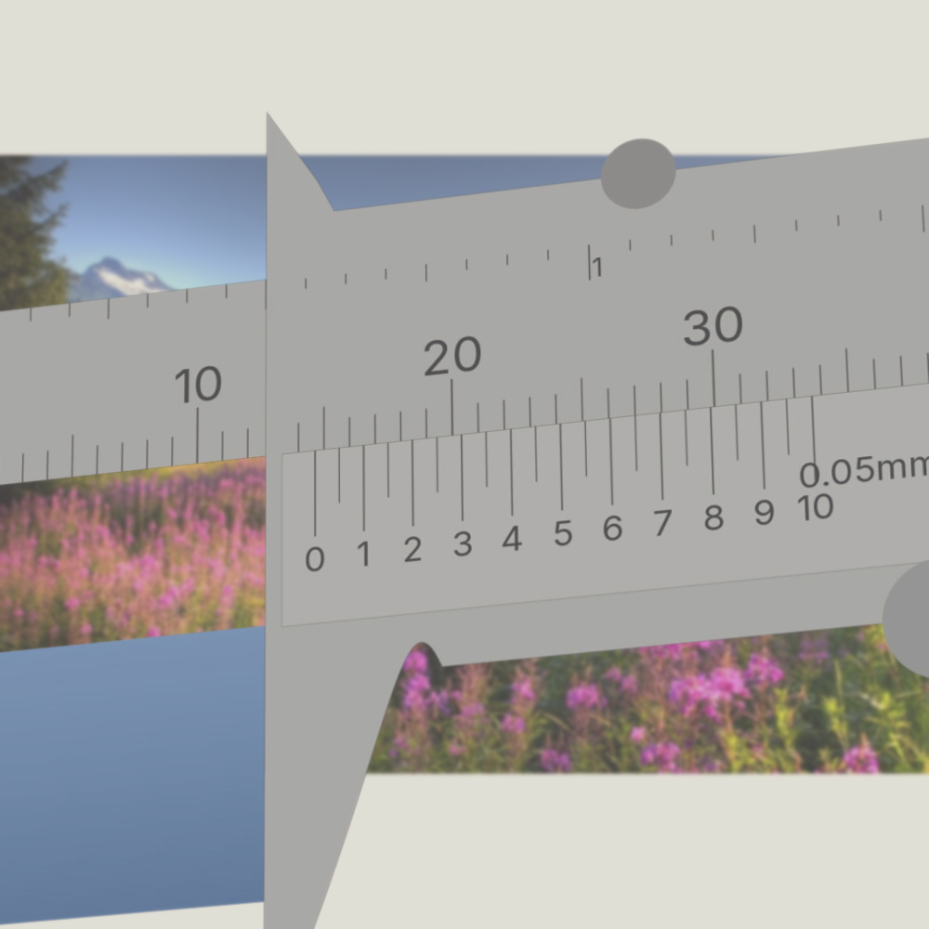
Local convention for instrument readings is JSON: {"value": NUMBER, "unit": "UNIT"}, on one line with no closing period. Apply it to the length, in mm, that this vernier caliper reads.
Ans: {"value": 14.65, "unit": "mm"}
